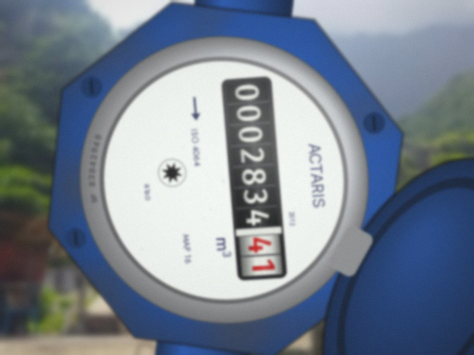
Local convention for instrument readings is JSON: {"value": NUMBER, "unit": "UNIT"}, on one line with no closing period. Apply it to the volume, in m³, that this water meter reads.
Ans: {"value": 2834.41, "unit": "m³"}
